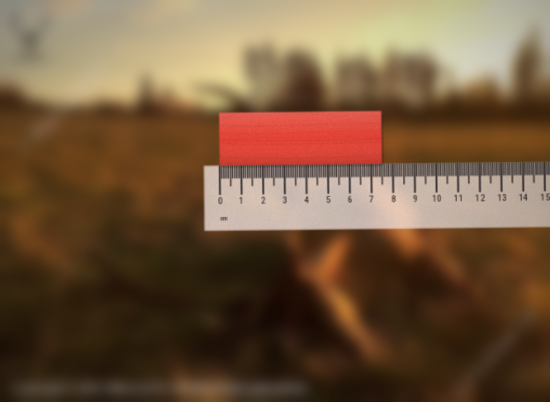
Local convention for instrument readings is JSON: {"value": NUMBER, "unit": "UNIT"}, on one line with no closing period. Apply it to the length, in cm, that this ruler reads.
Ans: {"value": 7.5, "unit": "cm"}
